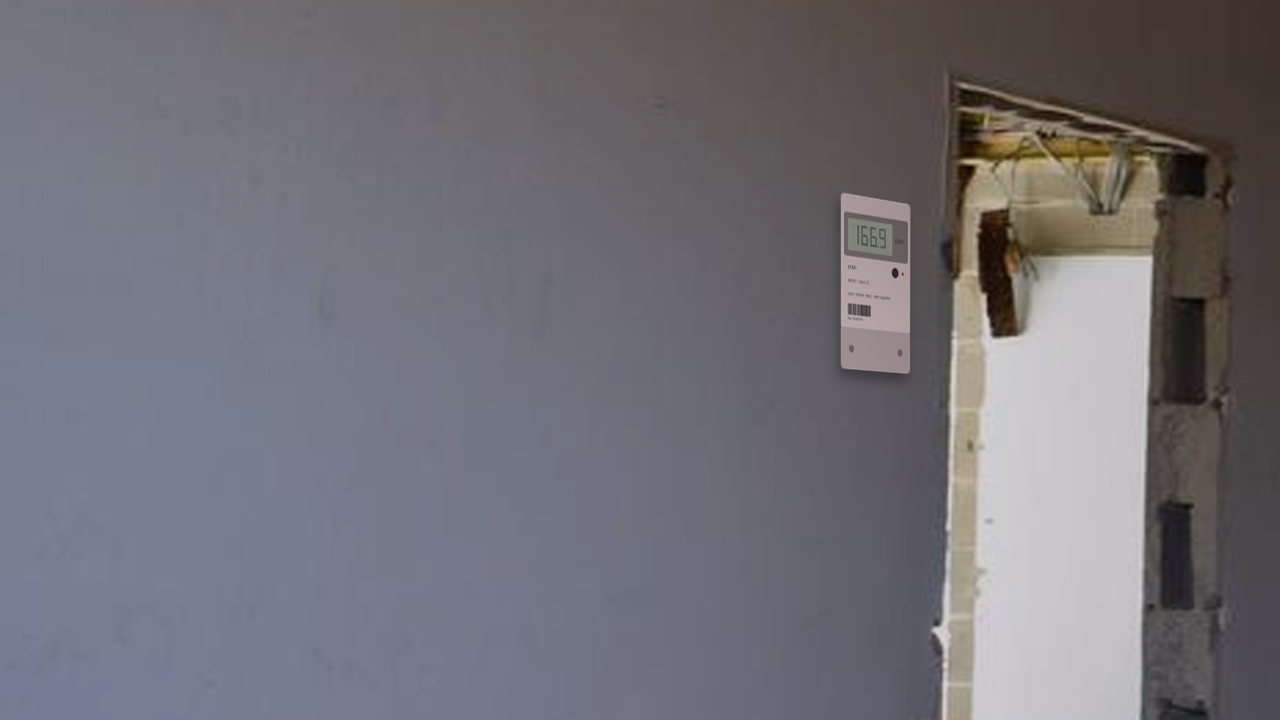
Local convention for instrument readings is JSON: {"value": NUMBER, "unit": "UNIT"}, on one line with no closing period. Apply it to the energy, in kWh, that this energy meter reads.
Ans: {"value": 166.9, "unit": "kWh"}
